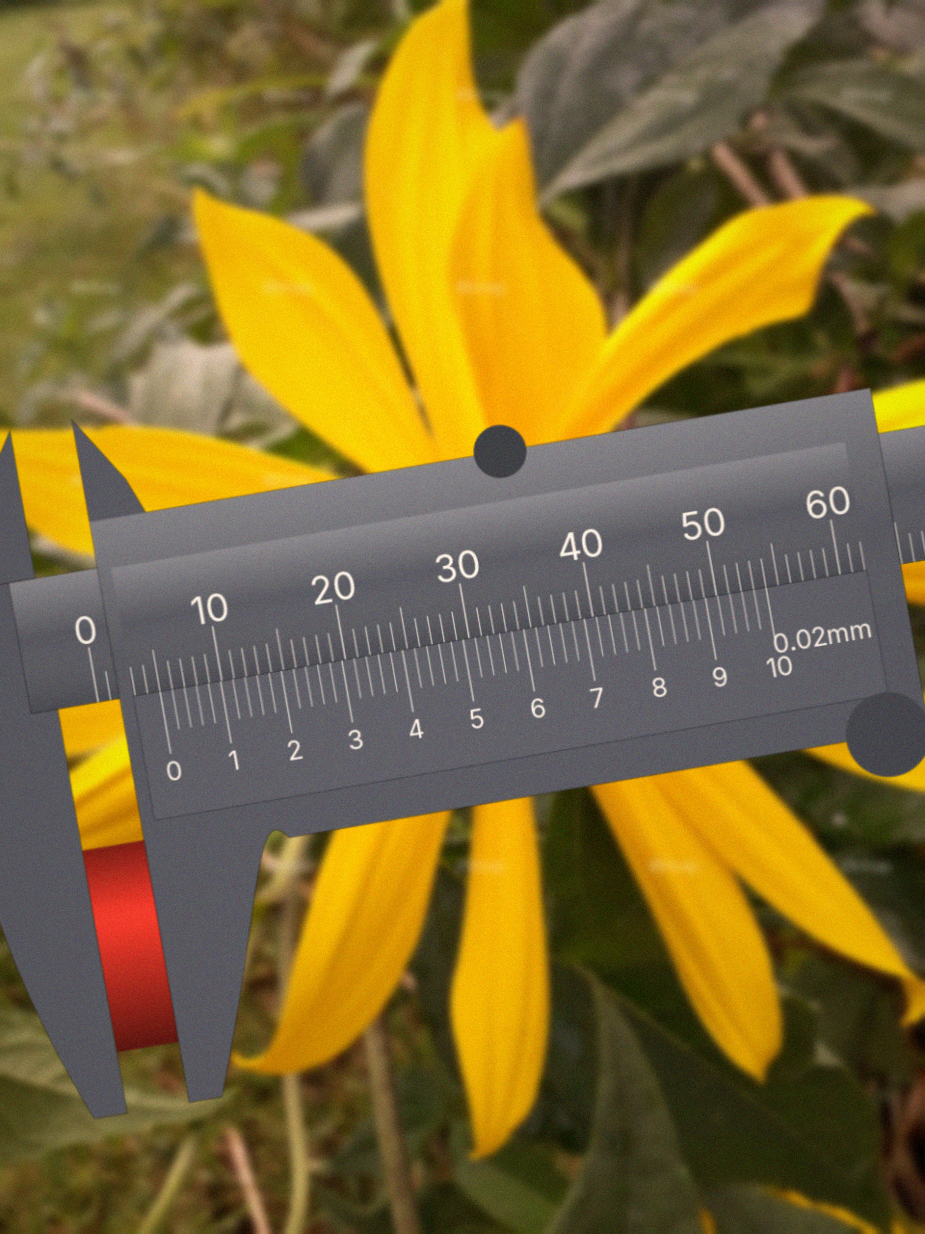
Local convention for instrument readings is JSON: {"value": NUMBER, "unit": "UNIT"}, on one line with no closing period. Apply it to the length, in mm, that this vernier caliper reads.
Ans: {"value": 5.0, "unit": "mm"}
